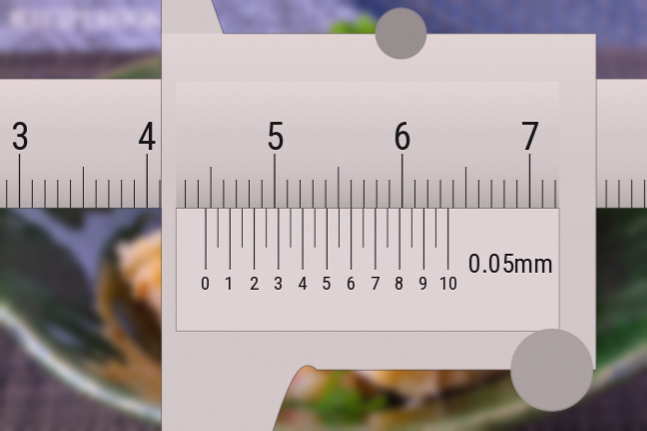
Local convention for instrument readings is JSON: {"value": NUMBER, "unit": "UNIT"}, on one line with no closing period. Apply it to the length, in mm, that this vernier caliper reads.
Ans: {"value": 44.6, "unit": "mm"}
